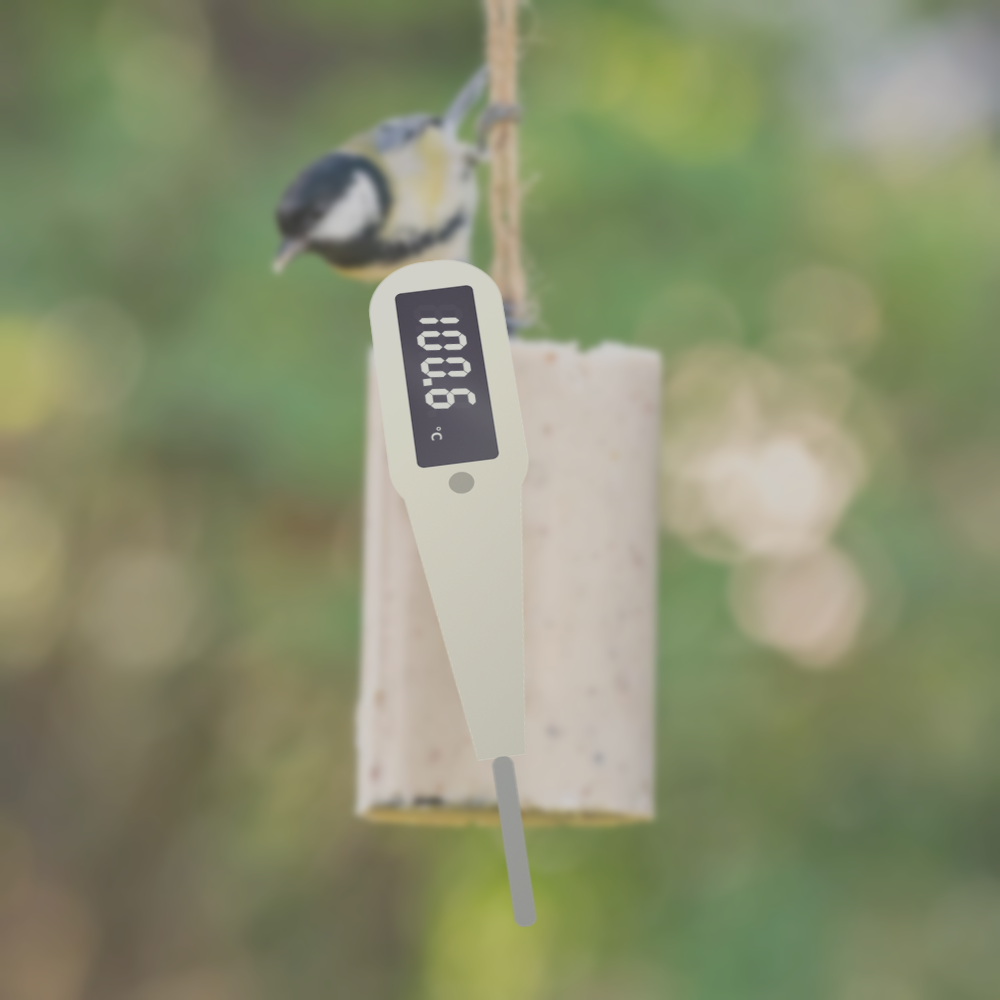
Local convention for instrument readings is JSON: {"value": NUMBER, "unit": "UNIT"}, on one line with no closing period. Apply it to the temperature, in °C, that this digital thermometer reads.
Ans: {"value": 100.6, "unit": "°C"}
